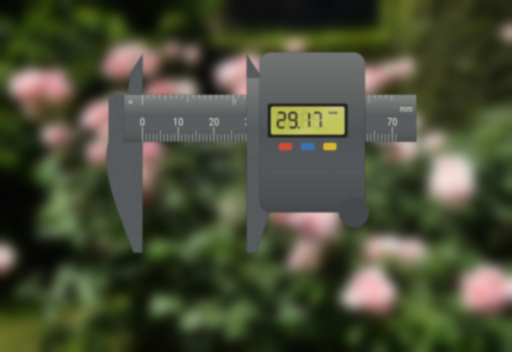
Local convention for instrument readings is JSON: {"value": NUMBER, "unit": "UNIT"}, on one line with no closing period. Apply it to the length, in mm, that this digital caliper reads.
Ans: {"value": 29.17, "unit": "mm"}
